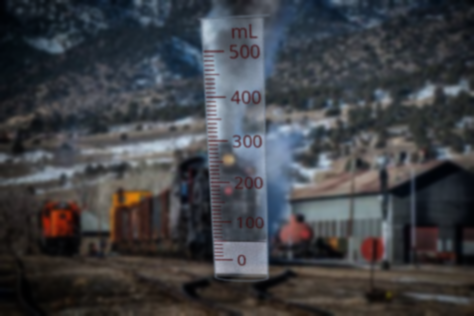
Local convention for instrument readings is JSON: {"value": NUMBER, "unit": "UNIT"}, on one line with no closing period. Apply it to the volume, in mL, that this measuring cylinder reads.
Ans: {"value": 50, "unit": "mL"}
